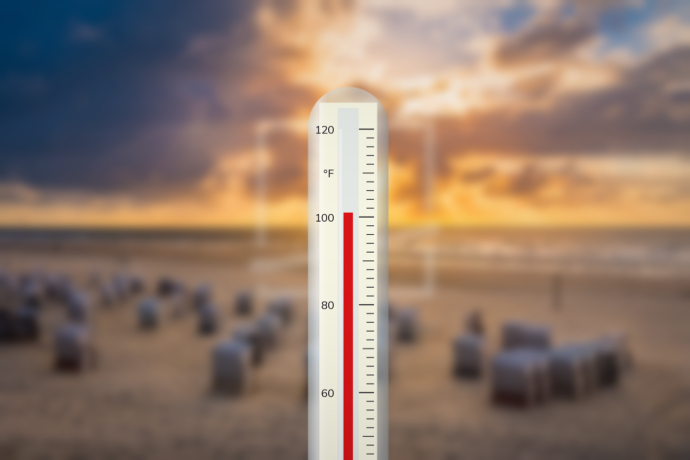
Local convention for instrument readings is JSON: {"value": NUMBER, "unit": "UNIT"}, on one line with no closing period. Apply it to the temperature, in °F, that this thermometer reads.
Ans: {"value": 101, "unit": "°F"}
